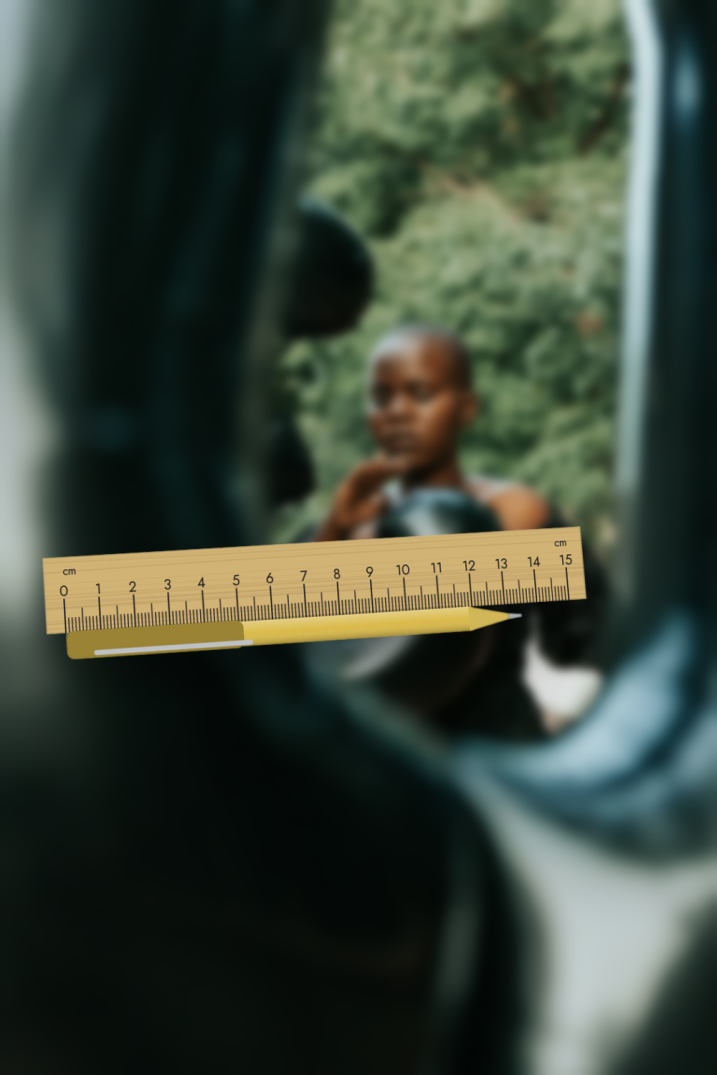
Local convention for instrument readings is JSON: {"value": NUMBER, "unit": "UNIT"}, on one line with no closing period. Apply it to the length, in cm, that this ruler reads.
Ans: {"value": 13.5, "unit": "cm"}
